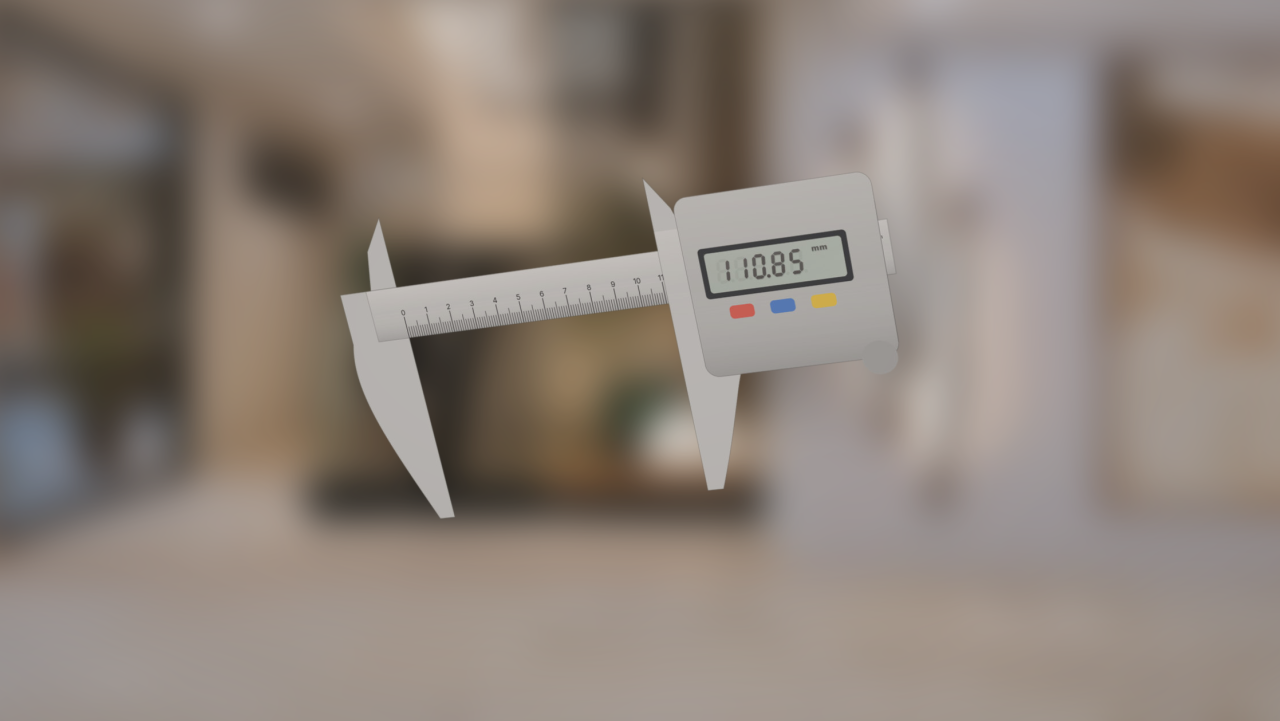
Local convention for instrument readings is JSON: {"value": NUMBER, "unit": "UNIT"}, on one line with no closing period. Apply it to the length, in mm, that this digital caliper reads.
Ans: {"value": 110.85, "unit": "mm"}
